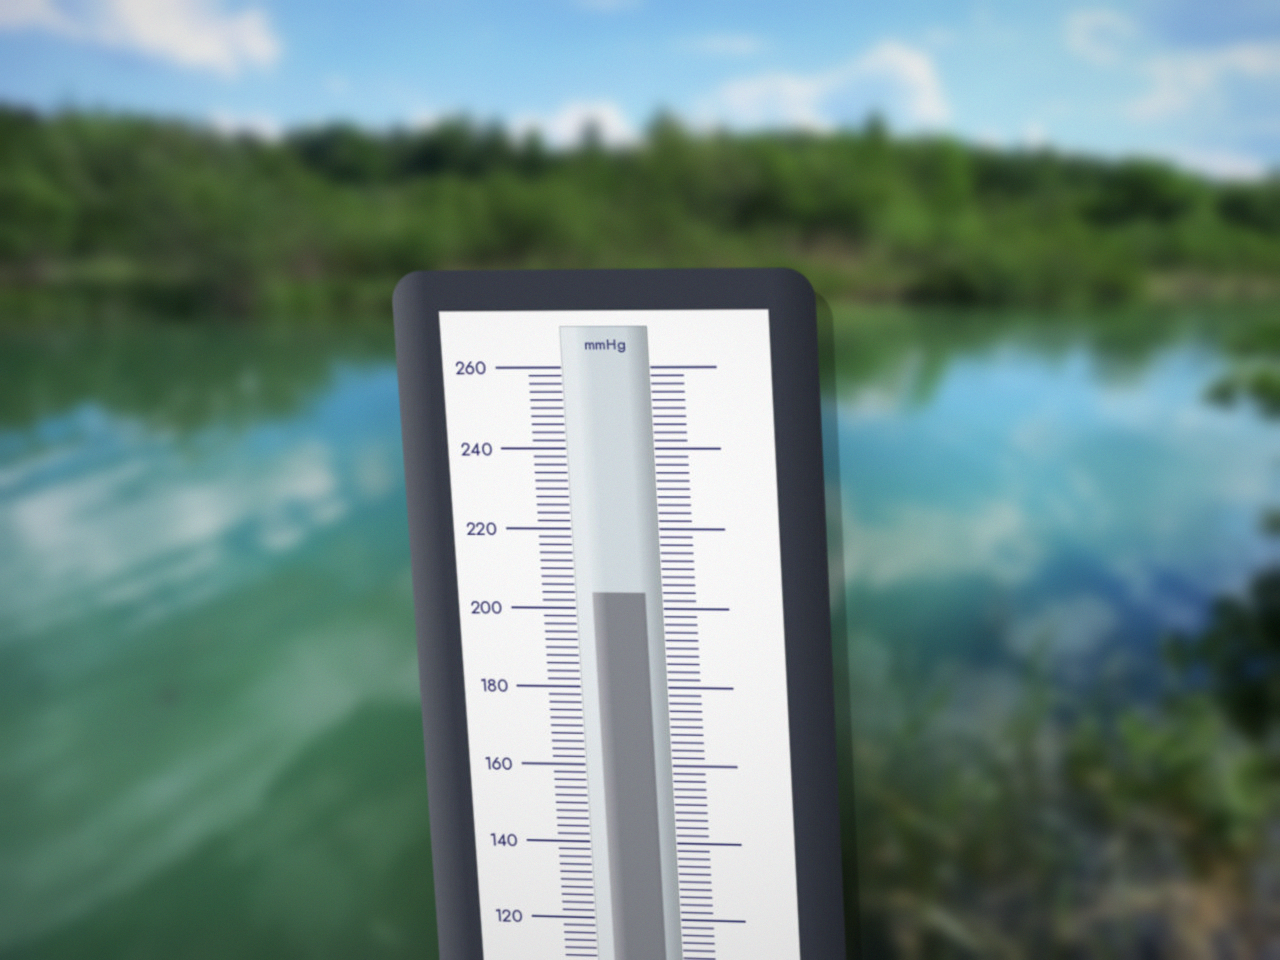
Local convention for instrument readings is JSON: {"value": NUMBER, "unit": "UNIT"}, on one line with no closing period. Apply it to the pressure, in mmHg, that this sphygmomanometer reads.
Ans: {"value": 204, "unit": "mmHg"}
